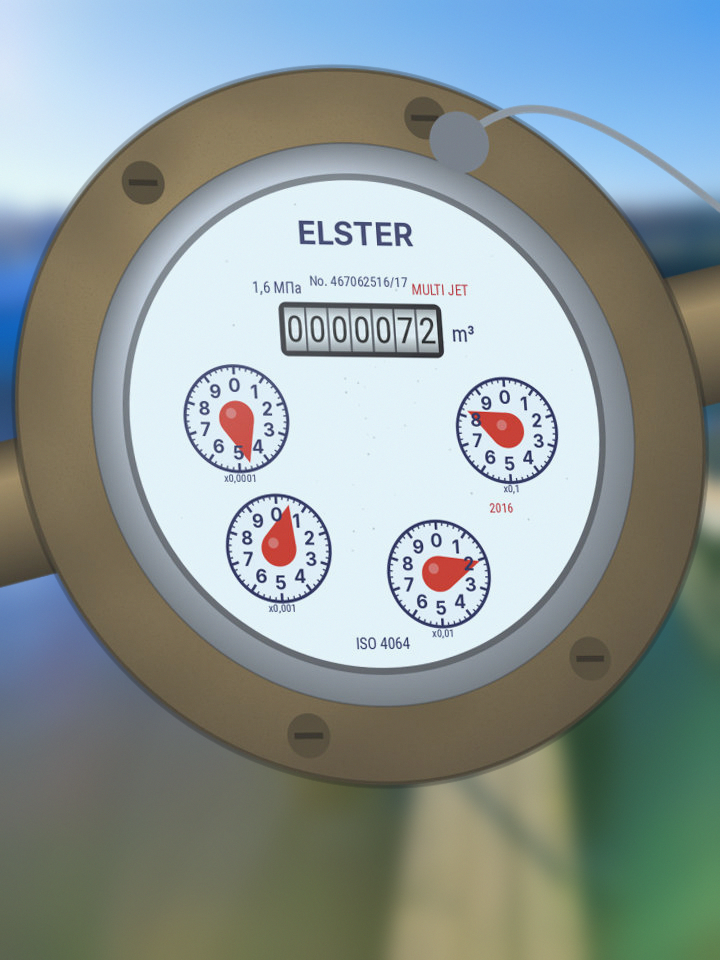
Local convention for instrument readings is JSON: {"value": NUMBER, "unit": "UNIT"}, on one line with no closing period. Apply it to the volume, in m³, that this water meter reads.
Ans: {"value": 72.8204, "unit": "m³"}
